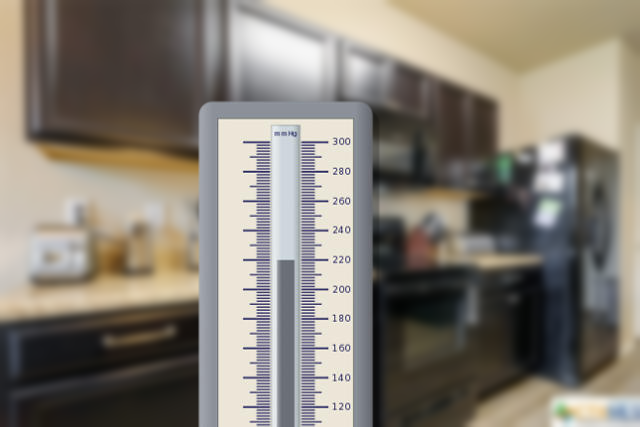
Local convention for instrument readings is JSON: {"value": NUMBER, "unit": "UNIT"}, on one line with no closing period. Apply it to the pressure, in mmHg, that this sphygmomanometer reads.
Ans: {"value": 220, "unit": "mmHg"}
